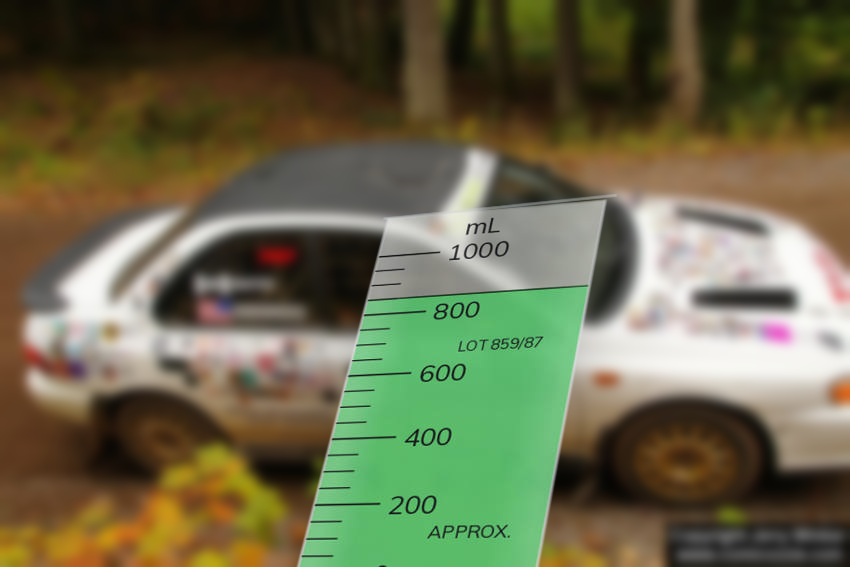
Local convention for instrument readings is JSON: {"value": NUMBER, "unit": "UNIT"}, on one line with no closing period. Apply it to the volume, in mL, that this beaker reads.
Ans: {"value": 850, "unit": "mL"}
